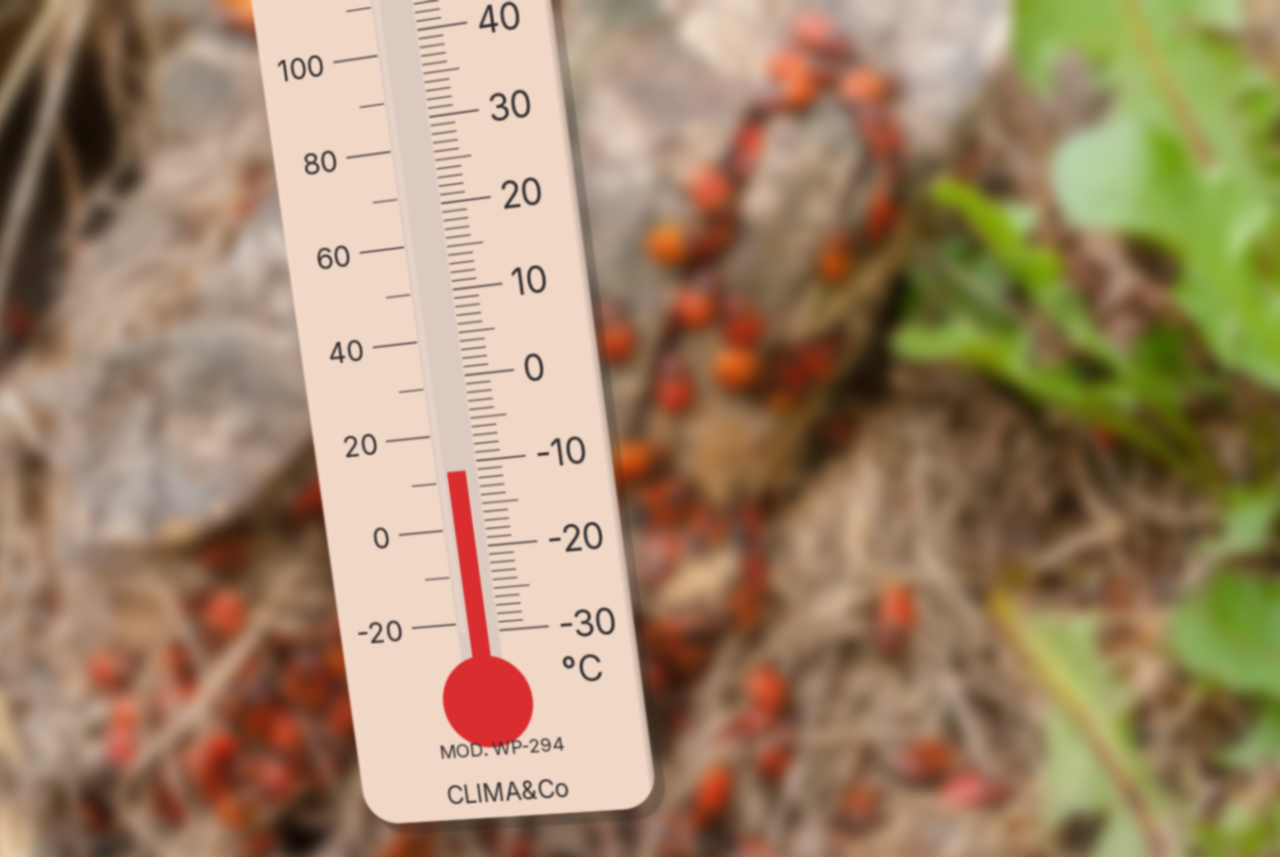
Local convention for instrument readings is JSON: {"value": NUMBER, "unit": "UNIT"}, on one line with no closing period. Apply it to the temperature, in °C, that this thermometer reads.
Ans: {"value": -11, "unit": "°C"}
